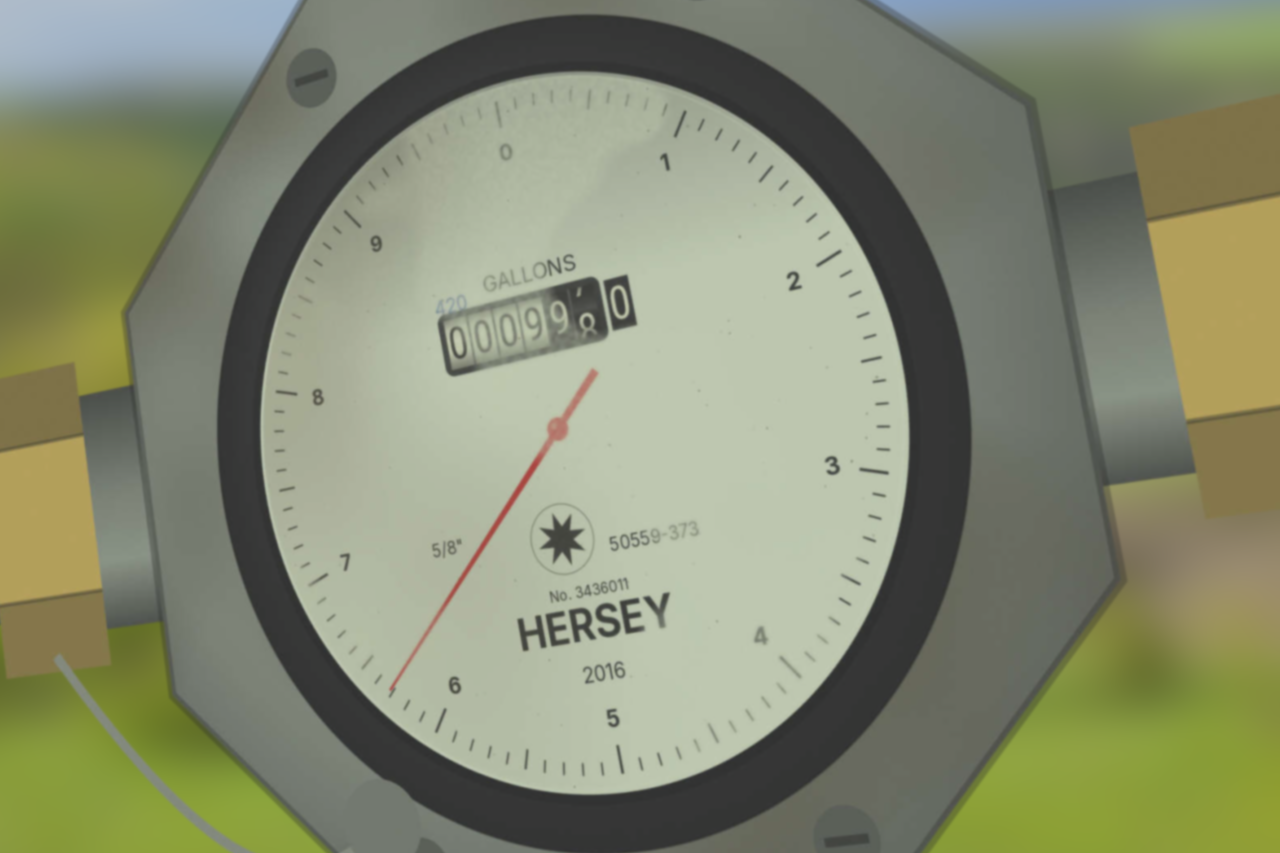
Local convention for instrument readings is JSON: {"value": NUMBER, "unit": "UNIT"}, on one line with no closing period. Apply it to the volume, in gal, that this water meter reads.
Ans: {"value": 9976.3, "unit": "gal"}
